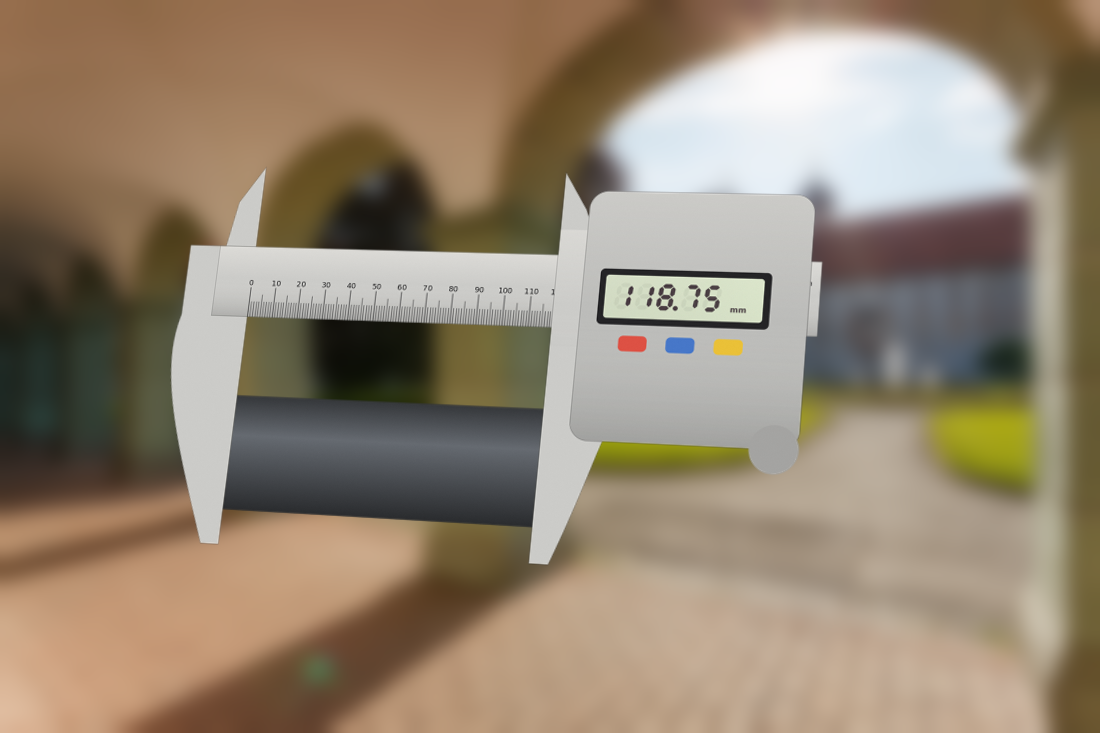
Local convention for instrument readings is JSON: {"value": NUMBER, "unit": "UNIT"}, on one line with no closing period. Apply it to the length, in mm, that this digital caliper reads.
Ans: {"value": 118.75, "unit": "mm"}
